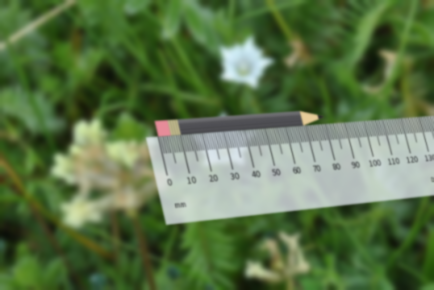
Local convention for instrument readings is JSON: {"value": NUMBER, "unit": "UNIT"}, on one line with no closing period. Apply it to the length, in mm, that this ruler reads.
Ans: {"value": 80, "unit": "mm"}
